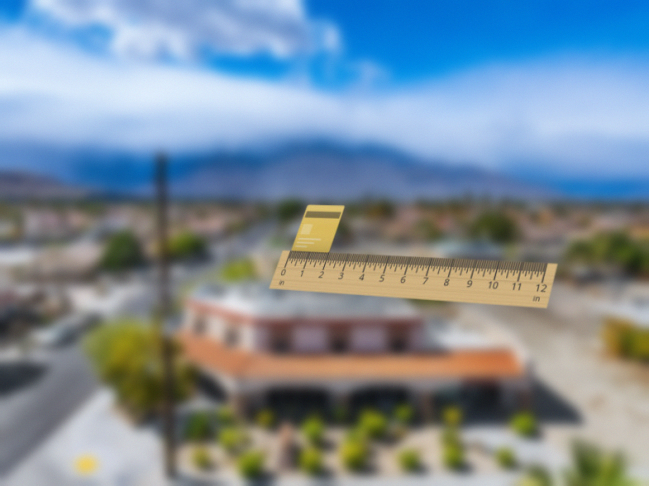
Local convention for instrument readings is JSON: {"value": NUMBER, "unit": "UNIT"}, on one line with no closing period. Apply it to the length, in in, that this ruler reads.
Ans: {"value": 2, "unit": "in"}
